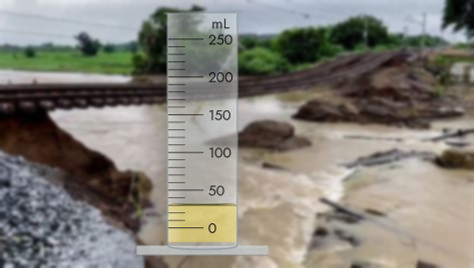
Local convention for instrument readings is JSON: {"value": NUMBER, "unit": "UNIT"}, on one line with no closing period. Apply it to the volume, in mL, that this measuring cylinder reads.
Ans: {"value": 30, "unit": "mL"}
